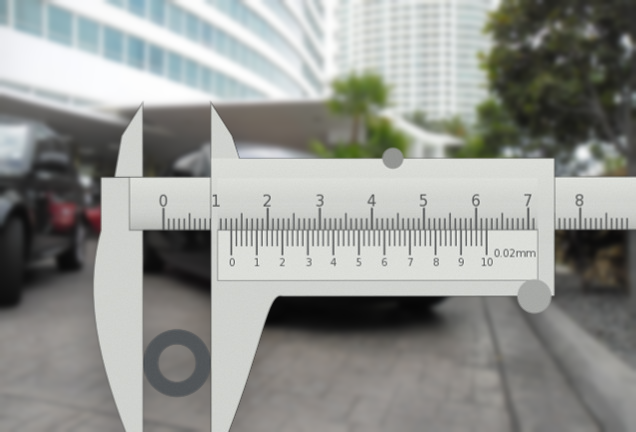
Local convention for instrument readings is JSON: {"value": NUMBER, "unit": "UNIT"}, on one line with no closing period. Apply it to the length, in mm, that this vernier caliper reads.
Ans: {"value": 13.0, "unit": "mm"}
